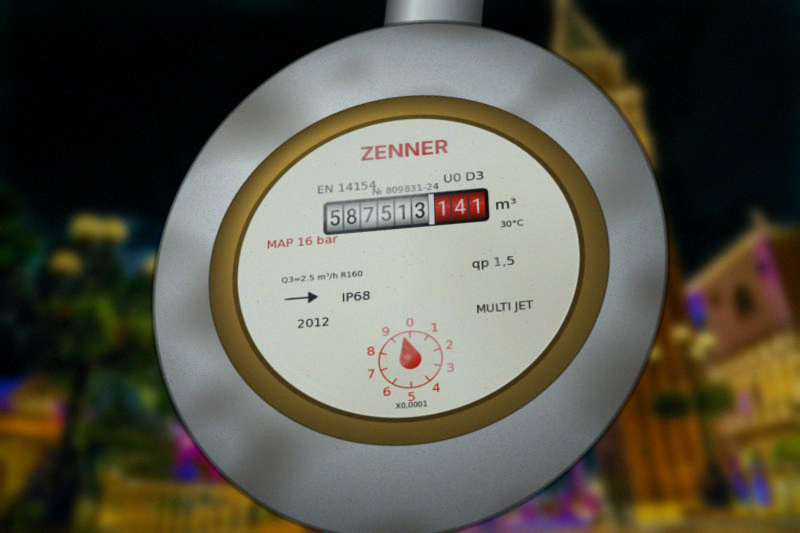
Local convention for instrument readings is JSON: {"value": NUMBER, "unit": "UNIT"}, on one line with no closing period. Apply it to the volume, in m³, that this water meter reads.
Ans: {"value": 587513.1409, "unit": "m³"}
